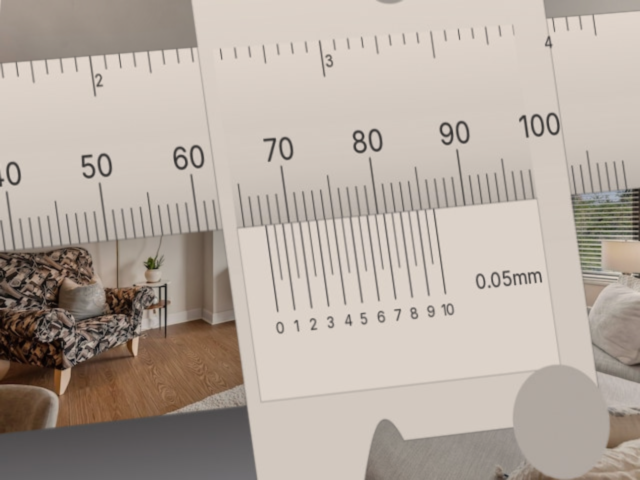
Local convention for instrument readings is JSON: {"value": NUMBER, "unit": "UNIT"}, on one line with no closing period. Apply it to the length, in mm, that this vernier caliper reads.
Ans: {"value": 67.4, "unit": "mm"}
